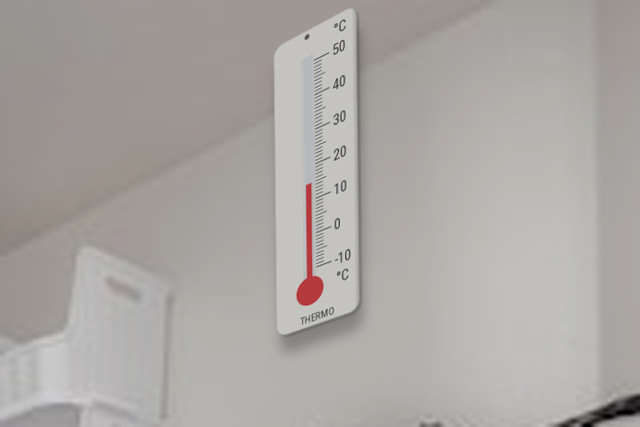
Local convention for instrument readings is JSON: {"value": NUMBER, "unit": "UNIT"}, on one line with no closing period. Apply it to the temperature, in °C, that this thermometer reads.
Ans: {"value": 15, "unit": "°C"}
